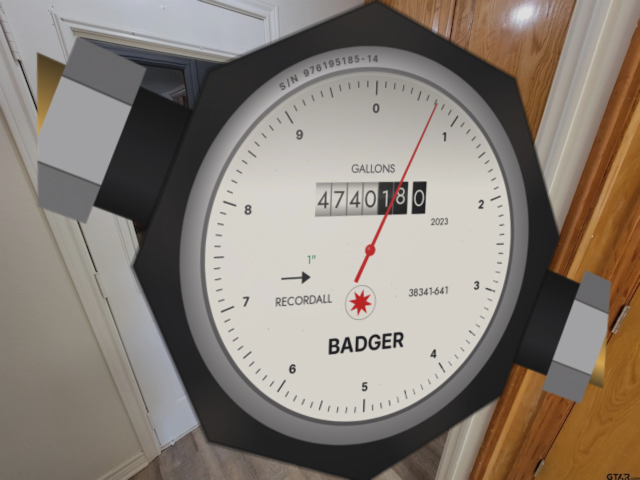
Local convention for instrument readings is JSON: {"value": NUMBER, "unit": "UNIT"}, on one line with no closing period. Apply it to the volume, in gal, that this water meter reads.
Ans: {"value": 4740180.7, "unit": "gal"}
